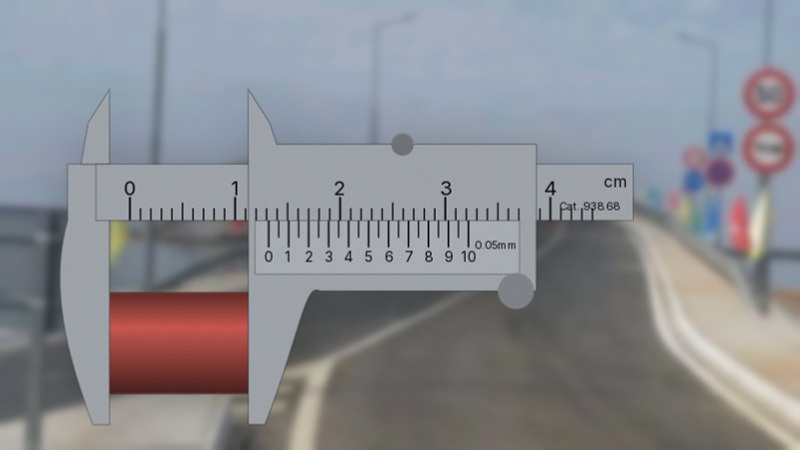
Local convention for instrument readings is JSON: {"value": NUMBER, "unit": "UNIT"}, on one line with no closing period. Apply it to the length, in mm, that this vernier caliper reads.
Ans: {"value": 13.2, "unit": "mm"}
